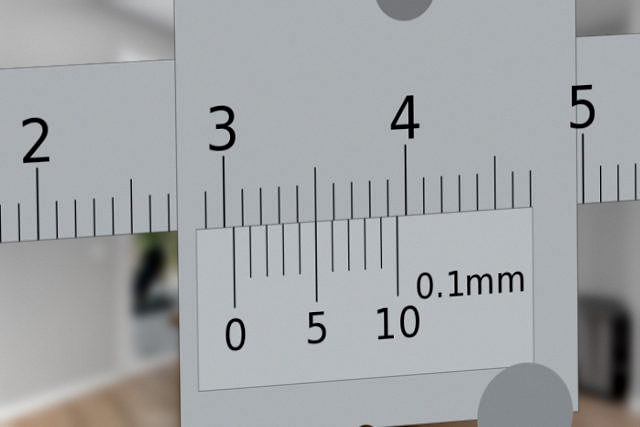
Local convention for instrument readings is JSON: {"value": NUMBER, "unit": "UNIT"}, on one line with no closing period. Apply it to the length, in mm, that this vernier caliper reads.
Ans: {"value": 30.5, "unit": "mm"}
